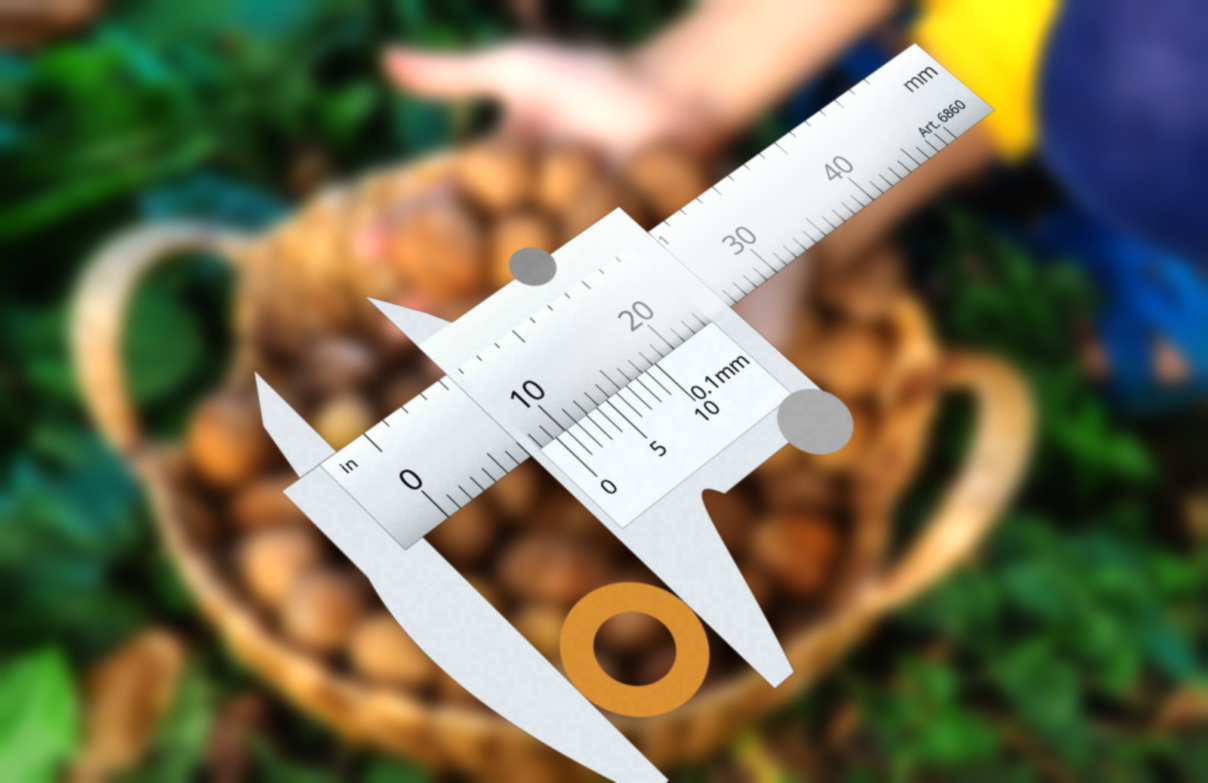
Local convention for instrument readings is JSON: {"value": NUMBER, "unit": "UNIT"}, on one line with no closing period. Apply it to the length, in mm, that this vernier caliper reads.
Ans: {"value": 9.2, "unit": "mm"}
